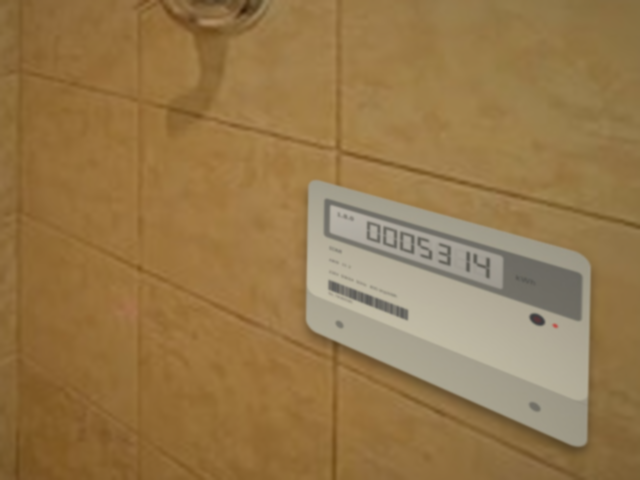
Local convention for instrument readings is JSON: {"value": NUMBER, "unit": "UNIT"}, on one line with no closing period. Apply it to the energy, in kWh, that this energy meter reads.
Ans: {"value": 5314, "unit": "kWh"}
